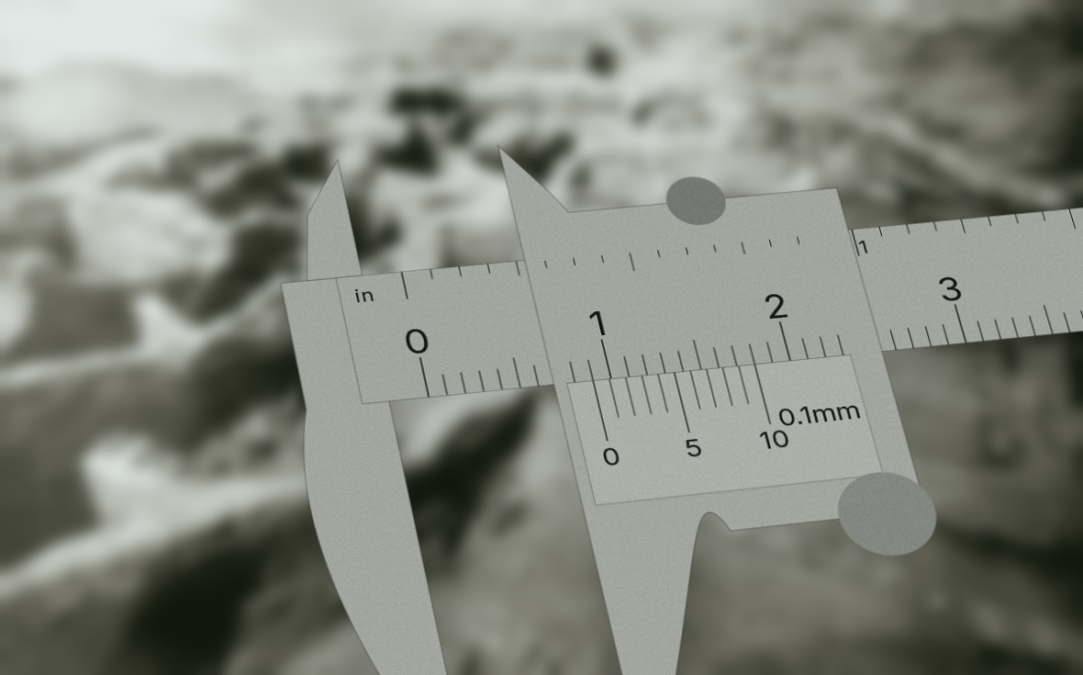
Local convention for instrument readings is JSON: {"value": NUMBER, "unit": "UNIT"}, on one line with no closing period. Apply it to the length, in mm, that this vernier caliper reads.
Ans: {"value": 9.0, "unit": "mm"}
